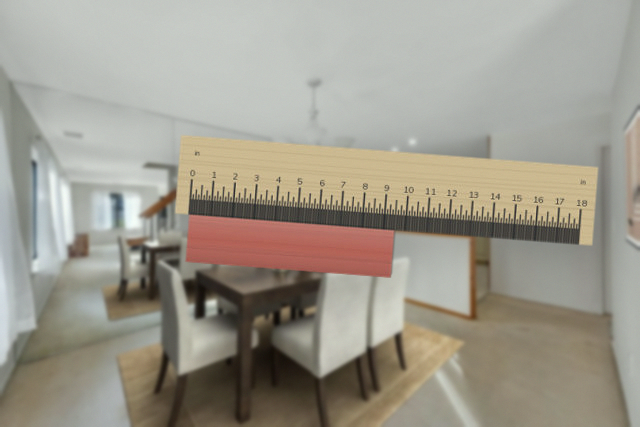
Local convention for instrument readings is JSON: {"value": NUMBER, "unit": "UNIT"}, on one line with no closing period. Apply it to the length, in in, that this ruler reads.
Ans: {"value": 9.5, "unit": "in"}
